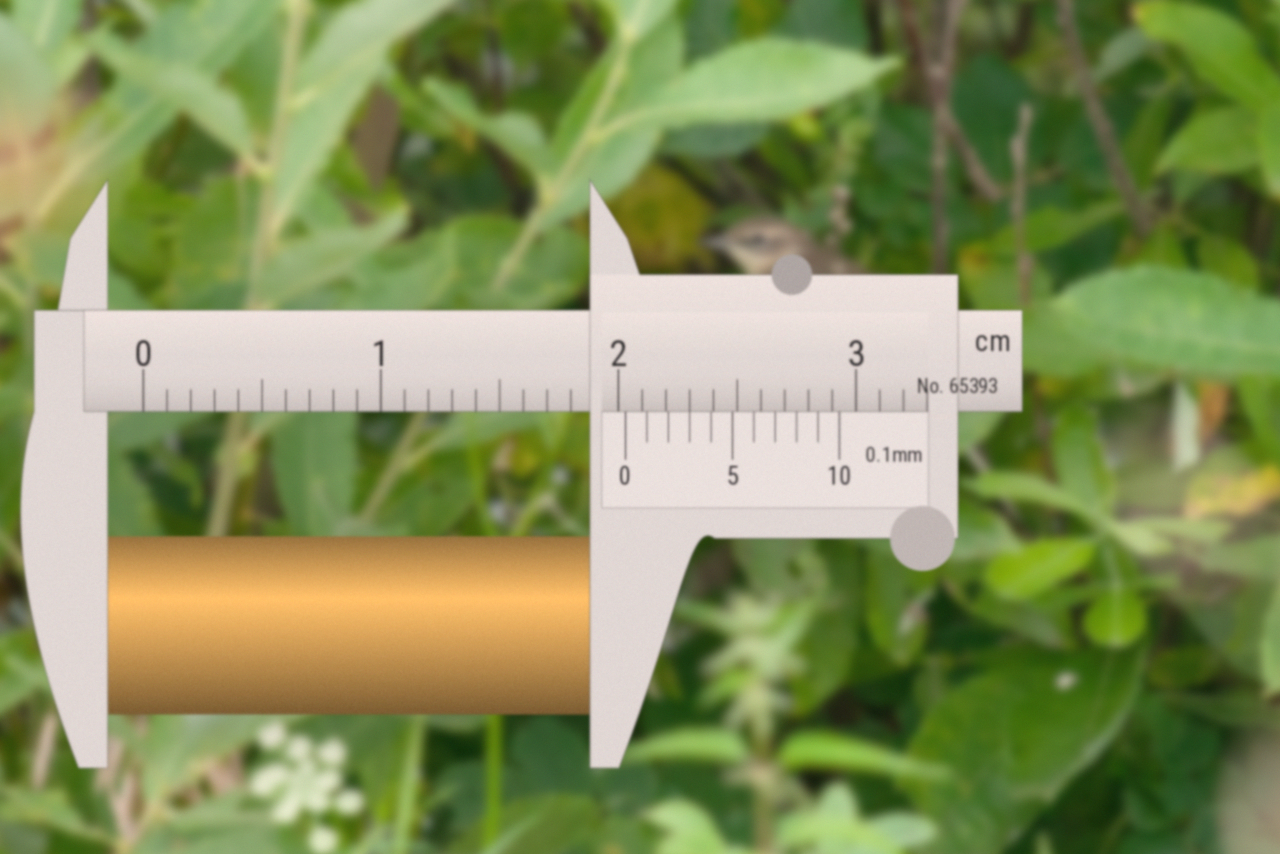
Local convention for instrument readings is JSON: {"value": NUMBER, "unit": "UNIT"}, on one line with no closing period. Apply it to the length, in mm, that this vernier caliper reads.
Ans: {"value": 20.3, "unit": "mm"}
